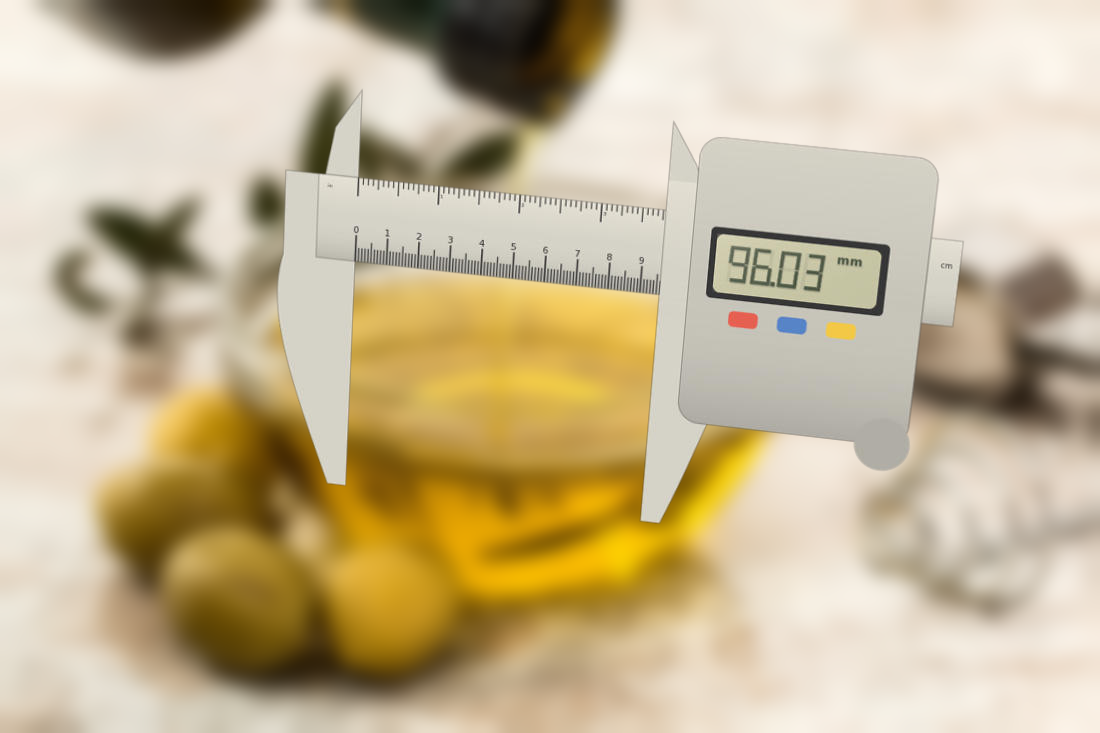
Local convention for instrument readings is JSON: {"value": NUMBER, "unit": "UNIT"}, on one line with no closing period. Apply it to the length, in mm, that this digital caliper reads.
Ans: {"value": 96.03, "unit": "mm"}
